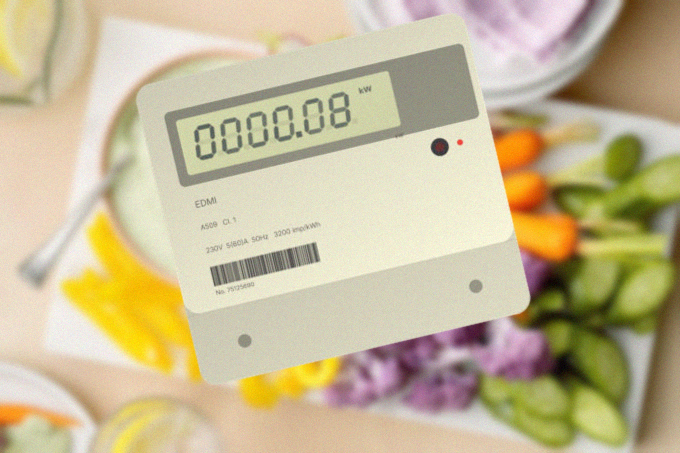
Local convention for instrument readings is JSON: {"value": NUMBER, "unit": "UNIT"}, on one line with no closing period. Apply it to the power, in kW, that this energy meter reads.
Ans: {"value": 0.08, "unit": "kW"}
